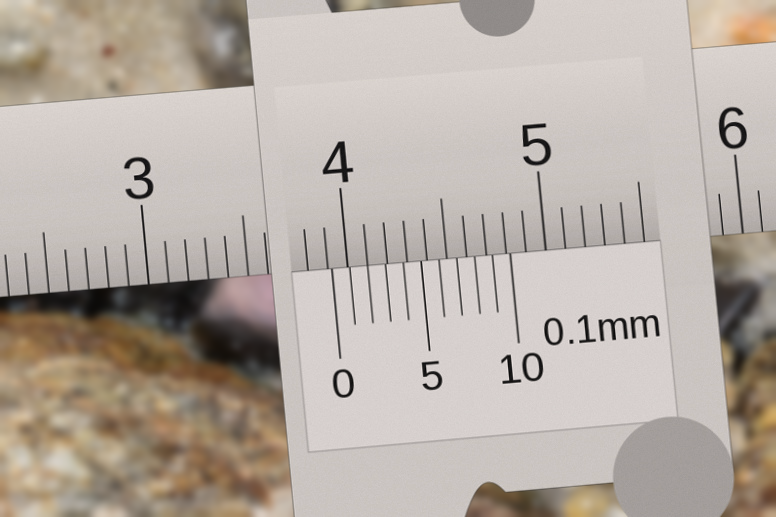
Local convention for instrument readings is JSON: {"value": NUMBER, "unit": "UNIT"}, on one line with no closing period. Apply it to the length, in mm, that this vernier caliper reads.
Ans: {"value": 39.2, "unit": "mm"}
